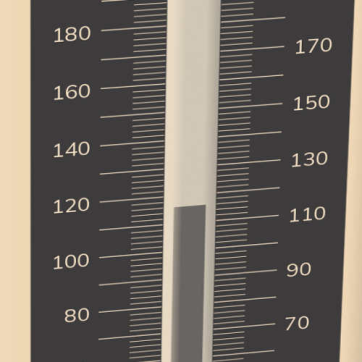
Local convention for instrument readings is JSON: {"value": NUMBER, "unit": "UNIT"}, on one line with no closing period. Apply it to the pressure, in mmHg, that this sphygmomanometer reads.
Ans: {"value": 116, "unit": "mmHg"}
